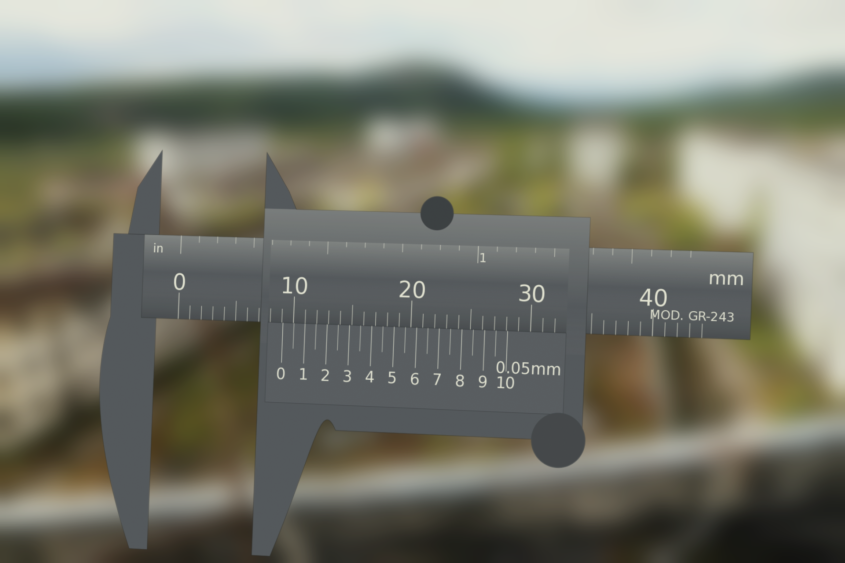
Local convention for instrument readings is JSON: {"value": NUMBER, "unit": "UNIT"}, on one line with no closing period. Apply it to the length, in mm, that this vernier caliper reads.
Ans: {"value": 9.1, "unit": "mm"}
